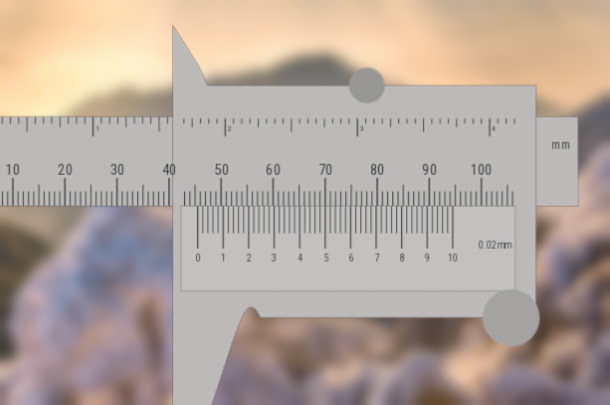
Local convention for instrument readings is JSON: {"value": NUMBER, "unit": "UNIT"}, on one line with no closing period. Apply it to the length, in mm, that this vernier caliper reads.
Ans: {"value": 45.5, "unit": "mm"}
